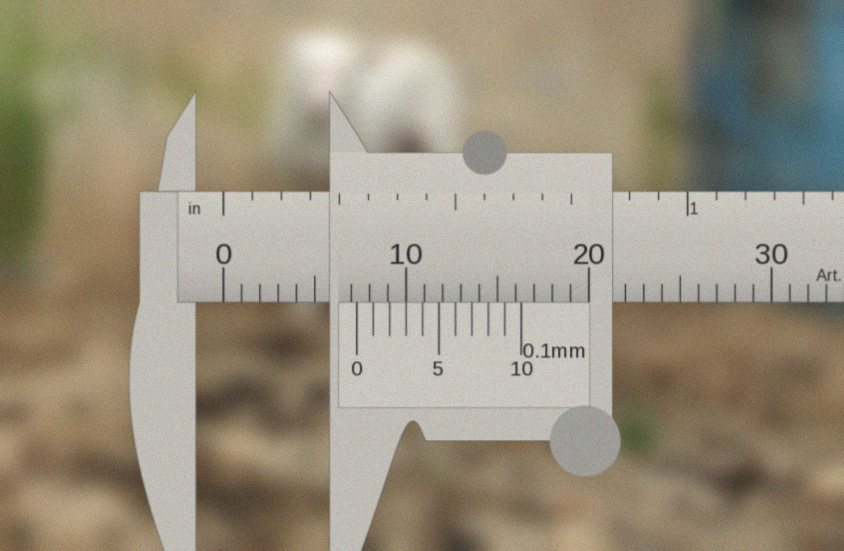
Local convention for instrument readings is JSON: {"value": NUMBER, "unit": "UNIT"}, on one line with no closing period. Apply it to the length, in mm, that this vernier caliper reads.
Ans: {"value": 7.3, "unit": "mm"}
